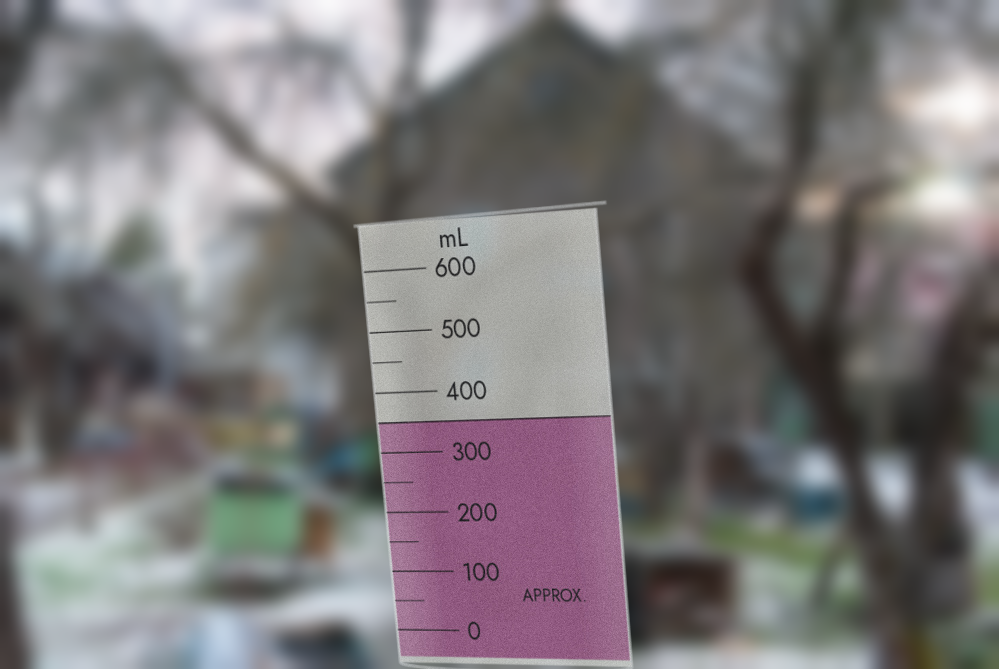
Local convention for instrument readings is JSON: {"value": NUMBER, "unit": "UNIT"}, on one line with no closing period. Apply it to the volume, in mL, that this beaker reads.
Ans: {"value": 350, "unit": "mL"}
